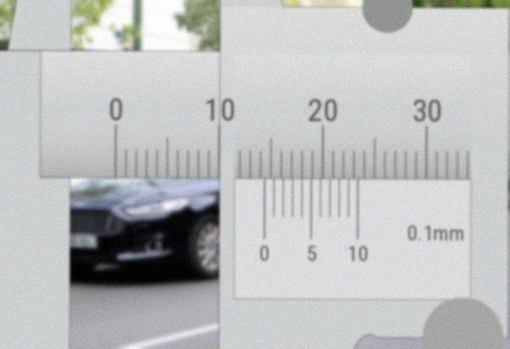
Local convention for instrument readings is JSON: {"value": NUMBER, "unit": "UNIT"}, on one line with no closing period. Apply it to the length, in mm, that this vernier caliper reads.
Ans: {"value": 14.4, "unit": "mm"}
